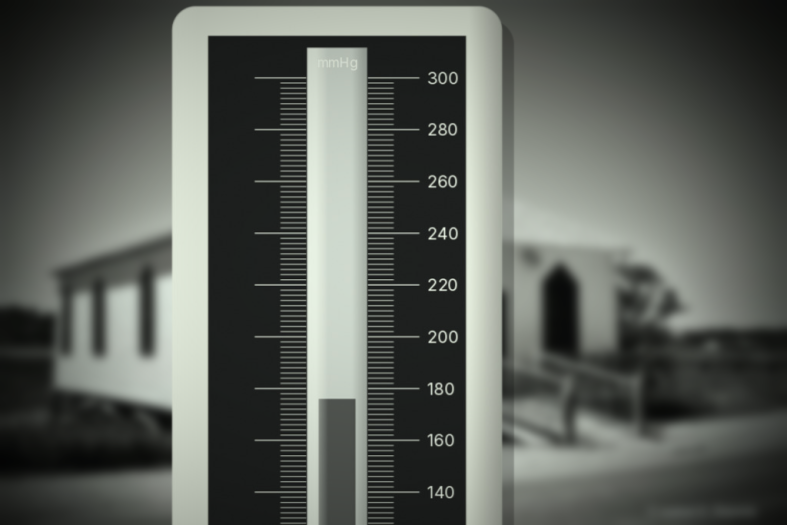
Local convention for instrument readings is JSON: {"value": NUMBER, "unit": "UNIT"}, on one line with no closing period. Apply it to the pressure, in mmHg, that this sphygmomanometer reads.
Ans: {"value": 176, "unit": "mmHg"}
